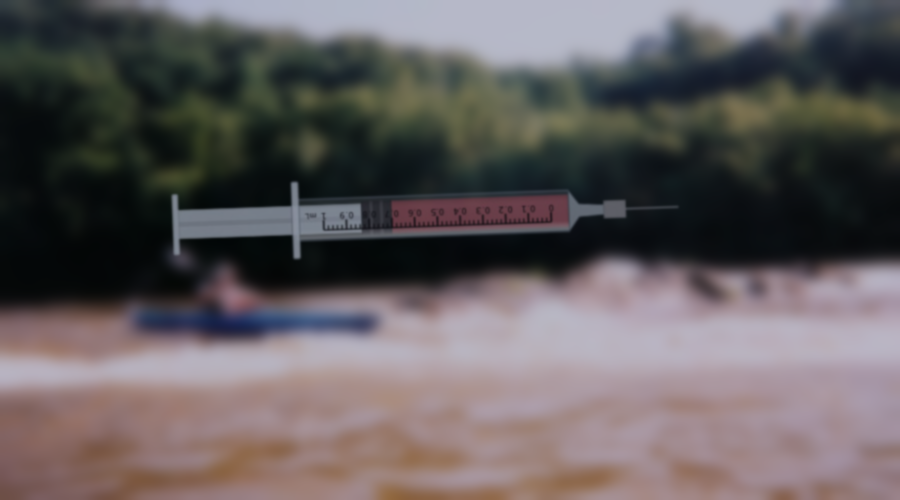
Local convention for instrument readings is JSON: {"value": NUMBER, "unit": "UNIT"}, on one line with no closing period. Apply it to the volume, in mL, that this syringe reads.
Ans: {"value": 0.7, "unit": "mL"}
